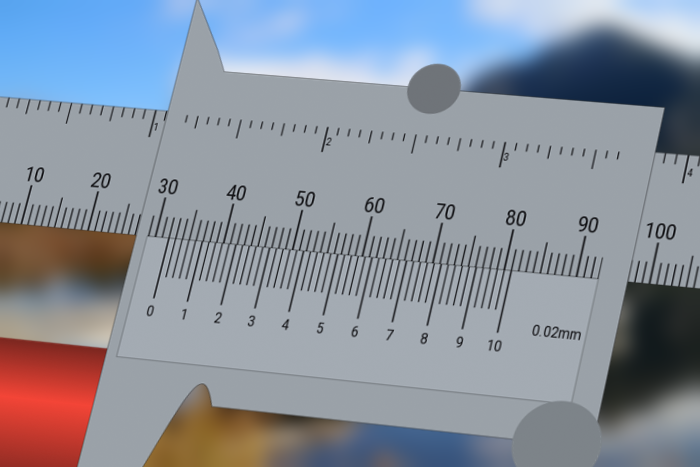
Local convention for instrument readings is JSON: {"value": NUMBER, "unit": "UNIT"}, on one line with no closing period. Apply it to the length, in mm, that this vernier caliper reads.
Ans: {"value": 32.0, "unit": "mm"}
